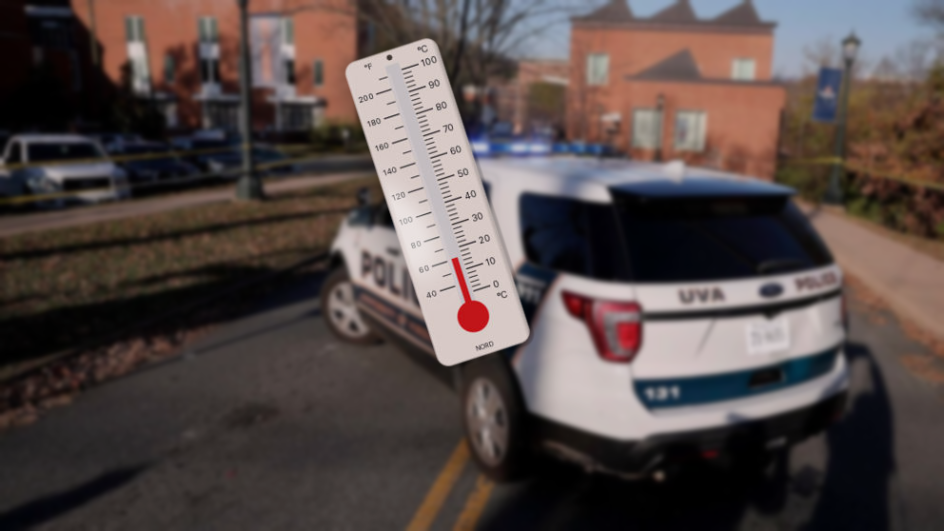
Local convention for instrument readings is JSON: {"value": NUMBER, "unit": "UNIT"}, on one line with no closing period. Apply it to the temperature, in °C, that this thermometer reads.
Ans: {"value": 16, "unit": "°C"}
